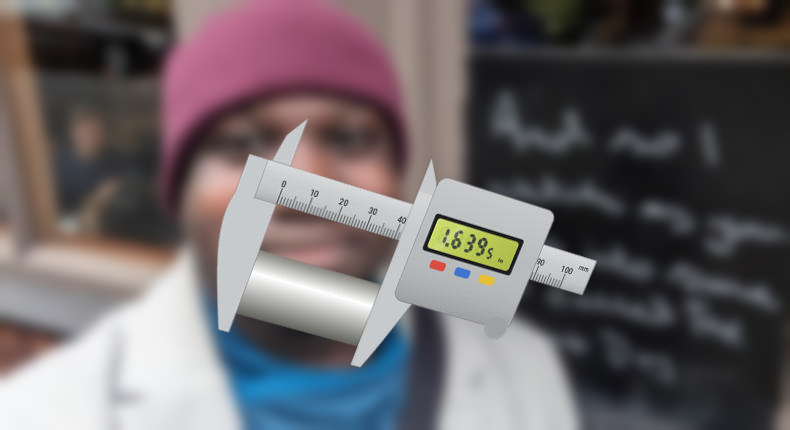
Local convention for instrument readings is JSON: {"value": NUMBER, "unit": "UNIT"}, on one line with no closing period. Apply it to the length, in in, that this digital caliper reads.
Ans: {"value": 1.6395, "unit": "in"}
